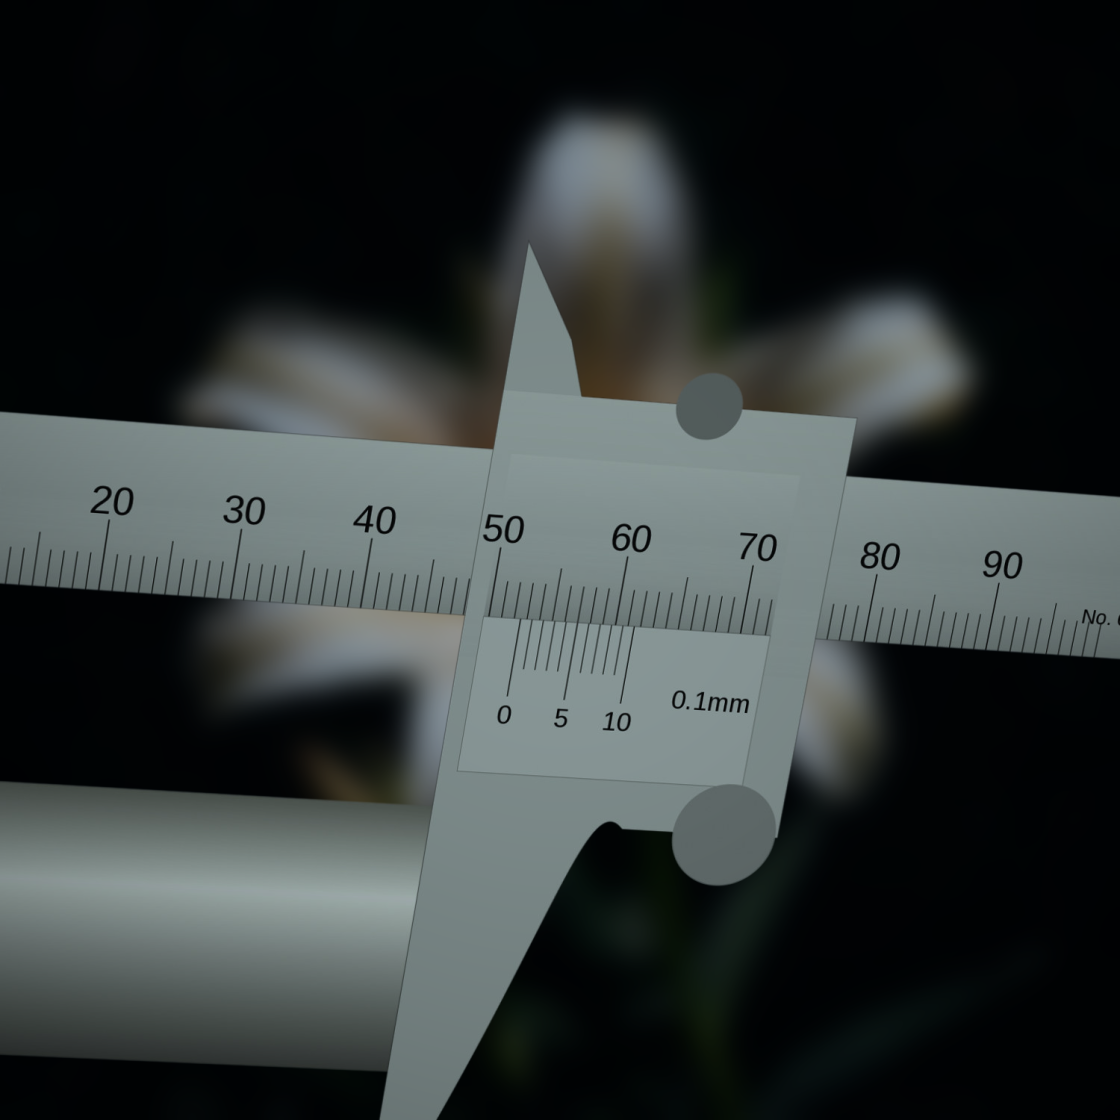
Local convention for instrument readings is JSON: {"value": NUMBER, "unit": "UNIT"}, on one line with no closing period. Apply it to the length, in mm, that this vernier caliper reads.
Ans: {"value": 52.5, "unit": "mm"}
